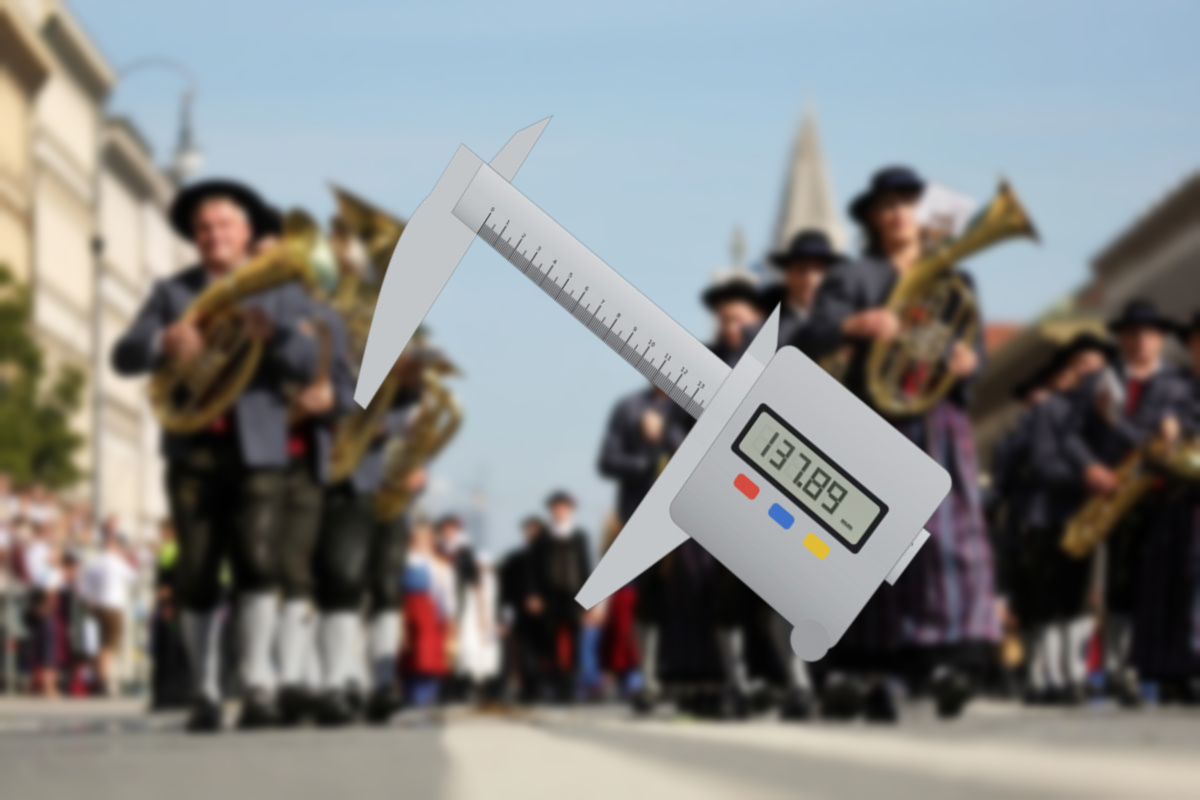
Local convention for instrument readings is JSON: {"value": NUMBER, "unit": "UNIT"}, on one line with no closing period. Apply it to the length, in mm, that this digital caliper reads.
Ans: {"value": 137.89, "unit": "mm"}
